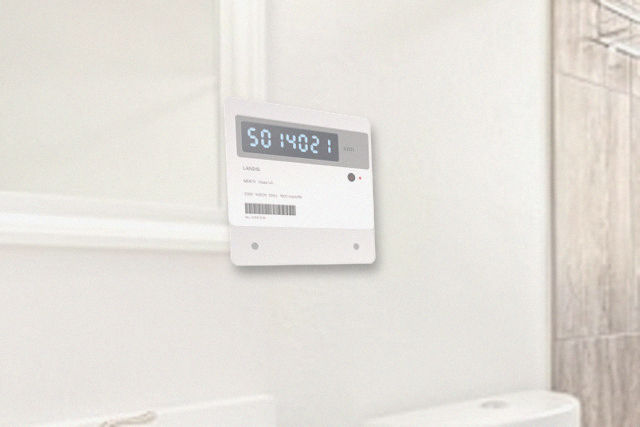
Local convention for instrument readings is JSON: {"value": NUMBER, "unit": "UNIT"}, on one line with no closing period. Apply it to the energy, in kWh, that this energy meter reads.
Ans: {"value": 5014021, "unit": "kWh"}
